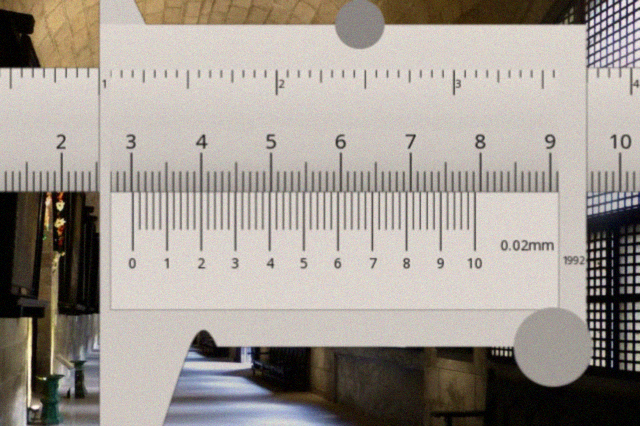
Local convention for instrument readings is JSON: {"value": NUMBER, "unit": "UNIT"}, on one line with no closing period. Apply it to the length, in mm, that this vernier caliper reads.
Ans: {"value": 30.2, "unit": "mm"}
